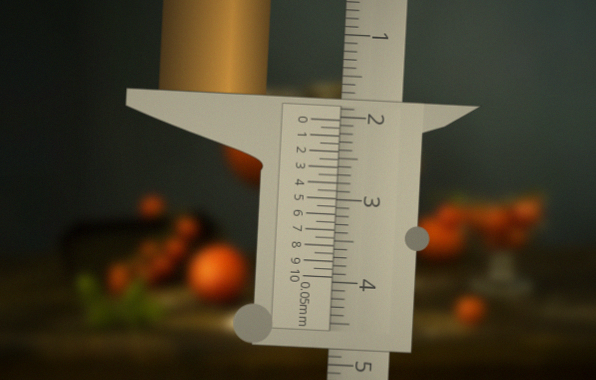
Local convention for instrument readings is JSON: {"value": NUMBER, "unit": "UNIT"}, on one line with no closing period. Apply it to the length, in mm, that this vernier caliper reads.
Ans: {"value": 20.4, "unit": "mm"}
